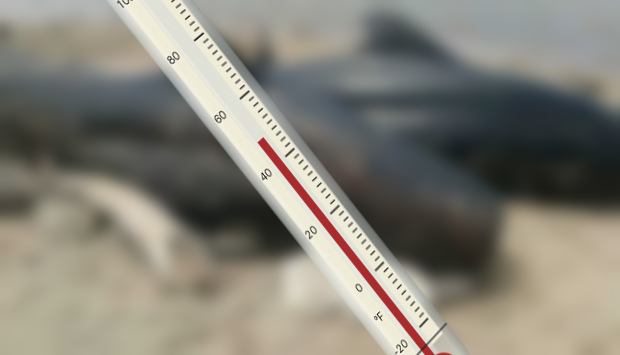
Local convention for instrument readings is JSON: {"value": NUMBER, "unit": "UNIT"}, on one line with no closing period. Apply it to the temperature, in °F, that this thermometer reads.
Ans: {"value": 48, "unit": "°F"}
